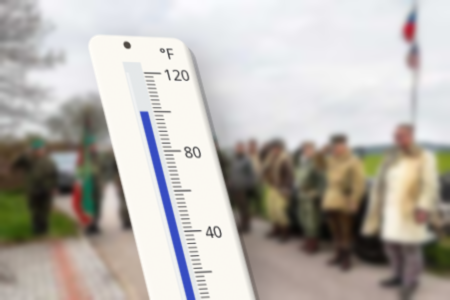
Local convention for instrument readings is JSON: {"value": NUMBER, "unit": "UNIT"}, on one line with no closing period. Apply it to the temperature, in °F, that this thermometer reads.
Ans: {"value": 100, "unit": "°F"}
